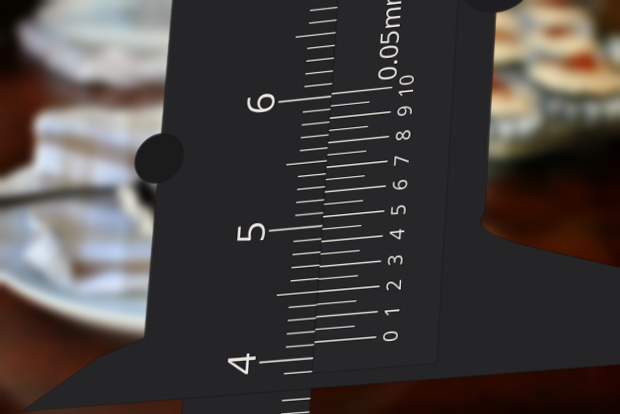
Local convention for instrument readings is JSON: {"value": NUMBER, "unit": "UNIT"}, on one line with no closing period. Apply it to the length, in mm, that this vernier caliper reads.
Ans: {"value": 41.2, "unit": "mm"}
